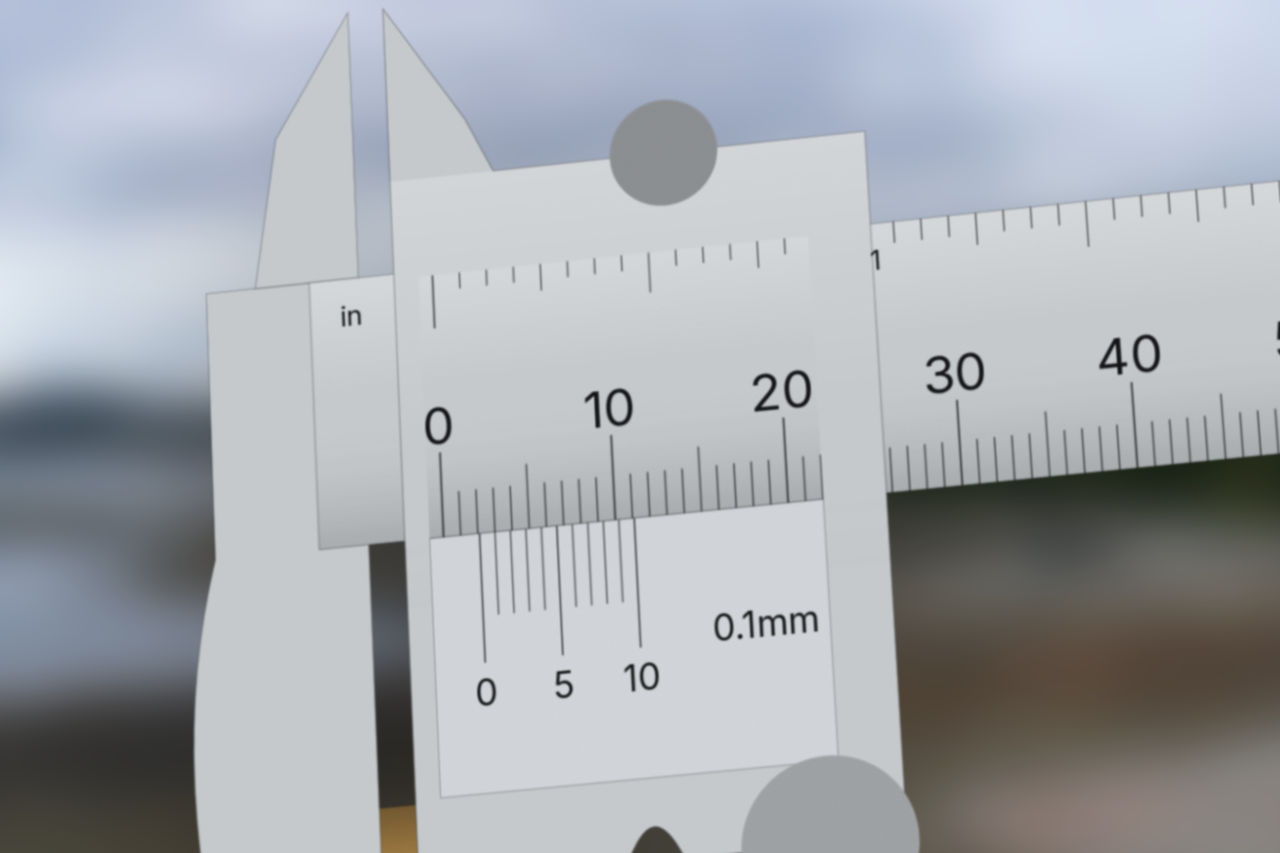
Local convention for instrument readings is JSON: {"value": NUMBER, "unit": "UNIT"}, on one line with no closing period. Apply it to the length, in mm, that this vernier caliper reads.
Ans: {"value": 2.1, "unit": "mm"}
